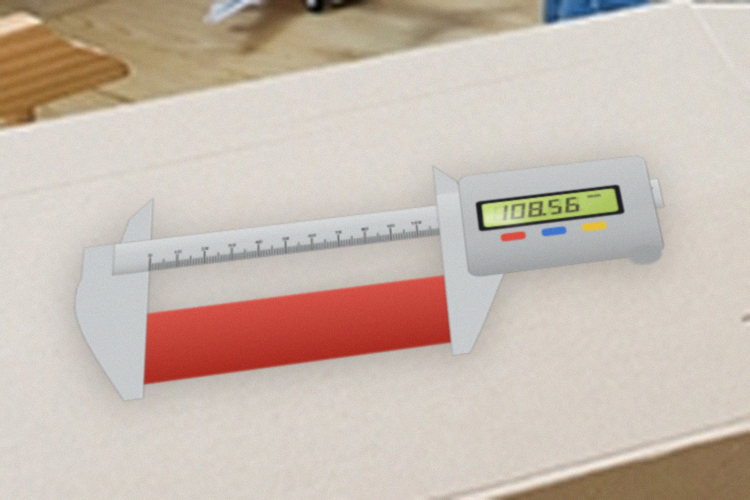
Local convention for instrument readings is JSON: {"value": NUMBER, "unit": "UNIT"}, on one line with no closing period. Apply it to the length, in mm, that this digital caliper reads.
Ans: {"value": 108.56, "unit": "mm"}
